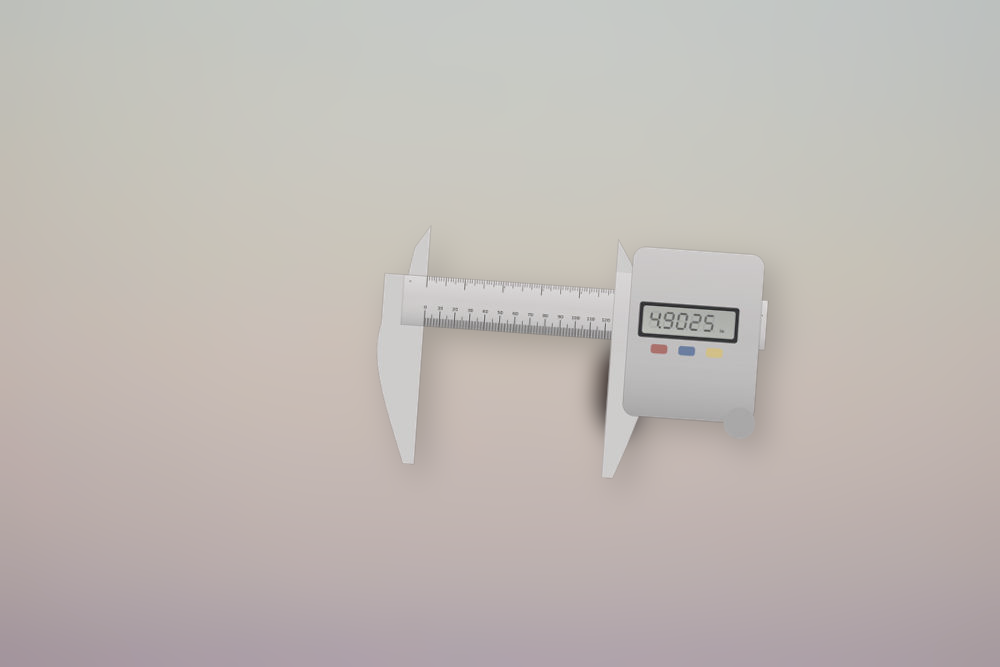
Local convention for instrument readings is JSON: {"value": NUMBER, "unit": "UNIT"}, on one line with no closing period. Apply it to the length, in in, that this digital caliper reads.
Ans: {"value": 4.9025, "unit": "in"}
